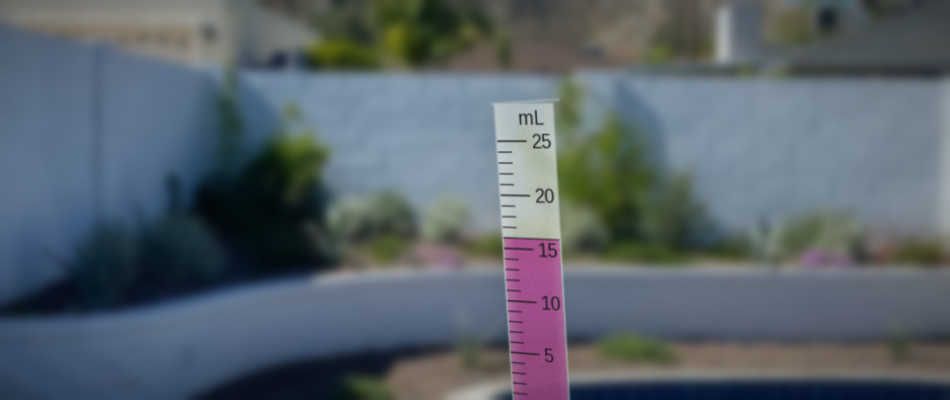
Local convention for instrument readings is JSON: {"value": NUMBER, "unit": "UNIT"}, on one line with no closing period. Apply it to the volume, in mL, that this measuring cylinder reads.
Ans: {"value": 16, "unit": "mL"}
